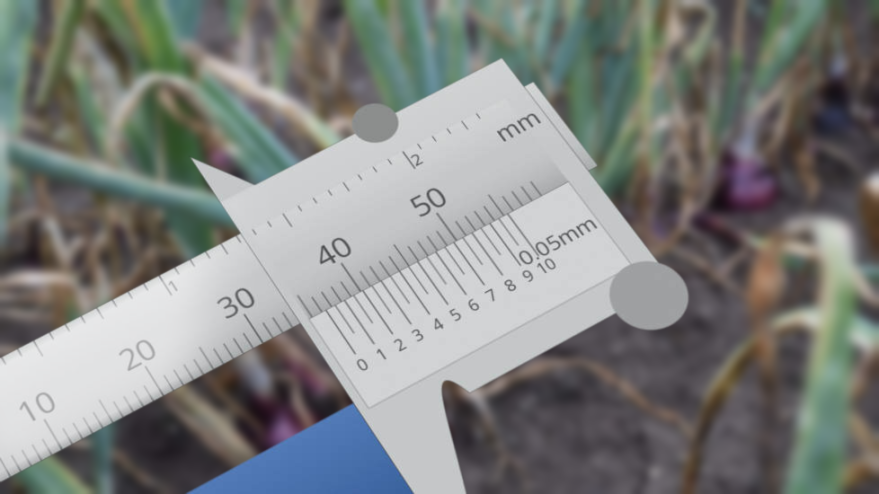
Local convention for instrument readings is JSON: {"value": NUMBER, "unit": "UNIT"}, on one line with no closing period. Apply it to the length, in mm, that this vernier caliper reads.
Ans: {"value": 36.4, "unit": "mm"}
